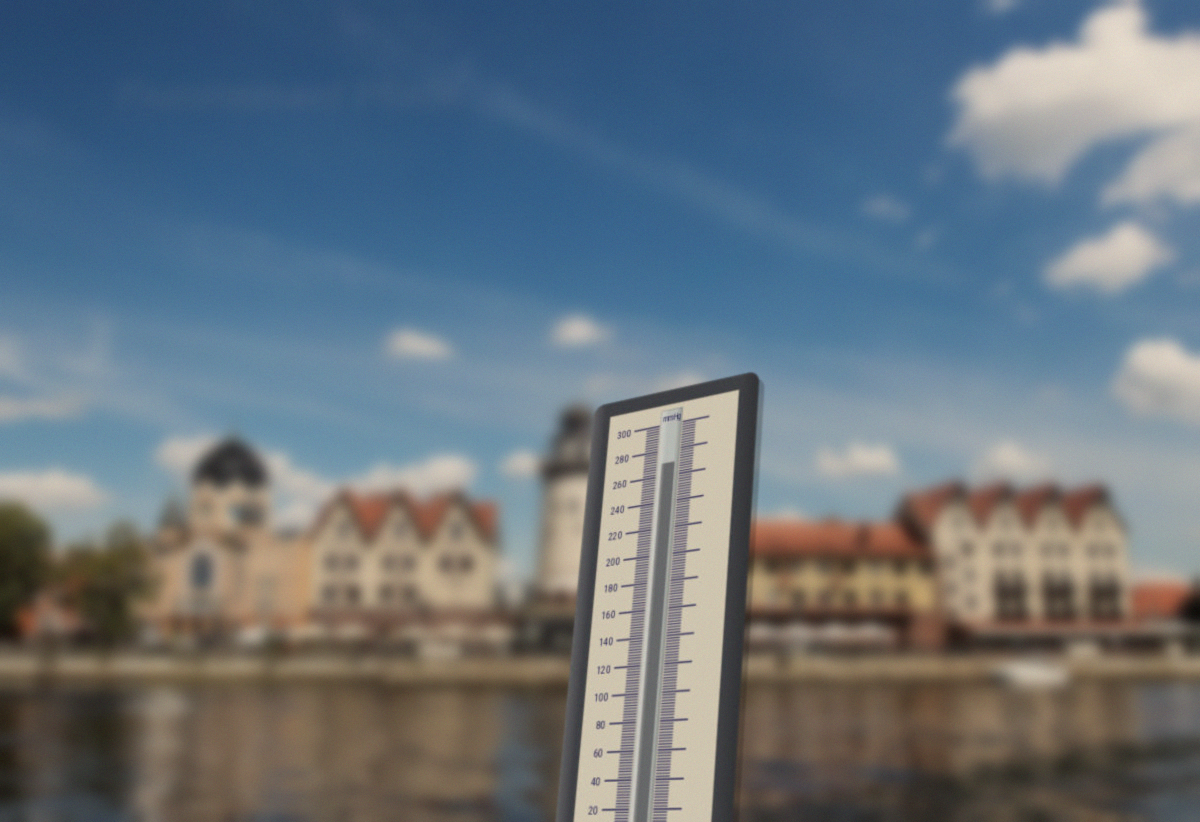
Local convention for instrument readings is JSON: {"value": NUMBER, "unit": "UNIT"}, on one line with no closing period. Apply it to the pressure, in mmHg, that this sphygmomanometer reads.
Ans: {"value": 270, "unit": "mmHg"}
